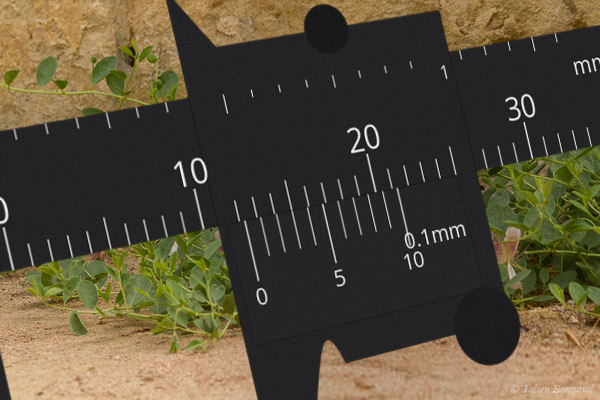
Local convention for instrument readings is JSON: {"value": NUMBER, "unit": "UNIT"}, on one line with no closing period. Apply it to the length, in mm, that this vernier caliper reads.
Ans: {"value": 12.3, "unit": "mm"}
